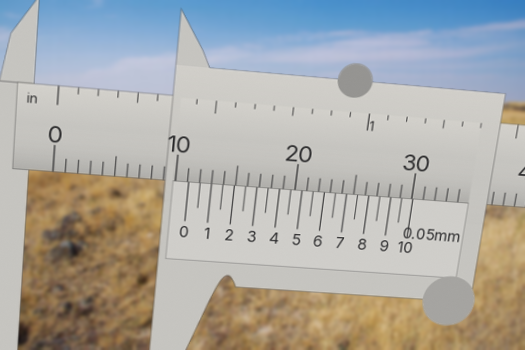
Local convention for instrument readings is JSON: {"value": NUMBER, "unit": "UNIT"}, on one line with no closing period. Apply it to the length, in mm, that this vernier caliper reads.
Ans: {"value": 11.1, "unit": "mm"}
